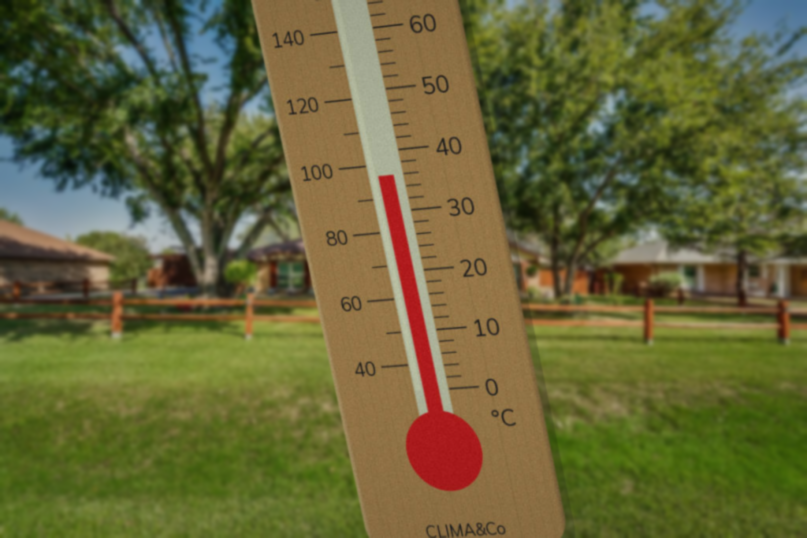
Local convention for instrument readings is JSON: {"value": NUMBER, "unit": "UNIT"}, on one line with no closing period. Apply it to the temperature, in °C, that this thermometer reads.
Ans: {"value": 36, "unit": "°C"}
